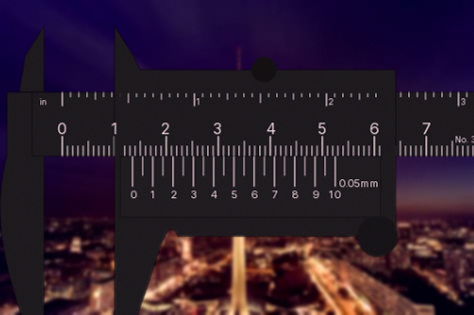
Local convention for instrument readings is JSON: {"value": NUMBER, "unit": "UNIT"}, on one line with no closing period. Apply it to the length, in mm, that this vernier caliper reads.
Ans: {"value": 13.5, "unit": "mm"}
